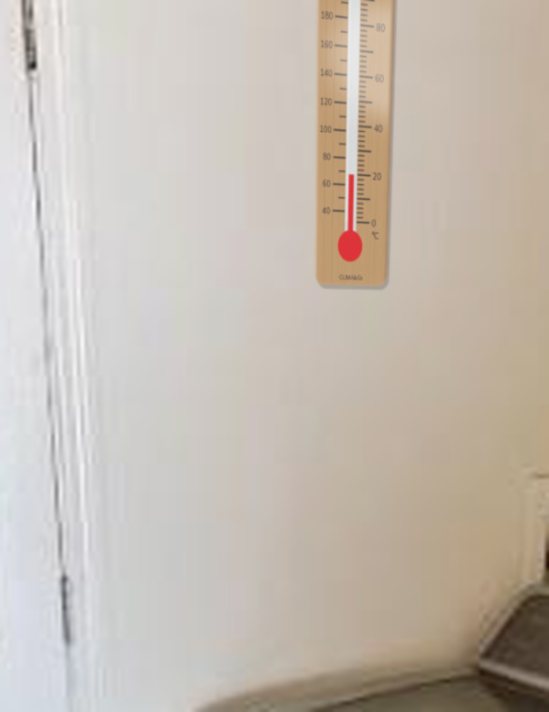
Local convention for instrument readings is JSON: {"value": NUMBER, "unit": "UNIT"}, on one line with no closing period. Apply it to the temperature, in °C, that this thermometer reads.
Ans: {"value": 20, "unit": "°C"}
